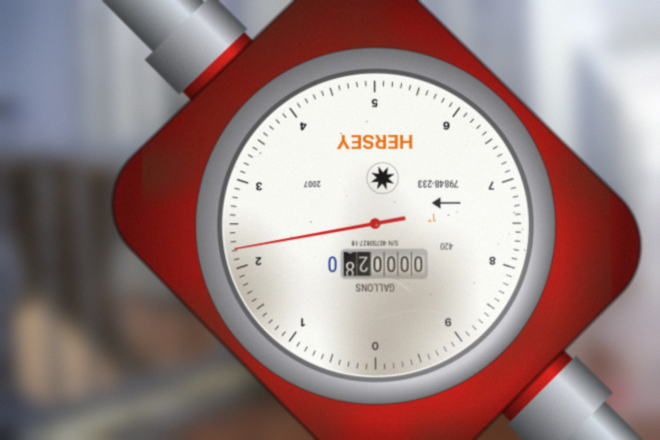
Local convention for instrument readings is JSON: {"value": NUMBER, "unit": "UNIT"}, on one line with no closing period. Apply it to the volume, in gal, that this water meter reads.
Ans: {"value": 282.2, "unit": "gal"}
